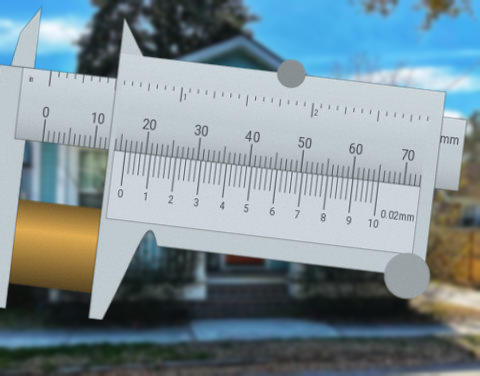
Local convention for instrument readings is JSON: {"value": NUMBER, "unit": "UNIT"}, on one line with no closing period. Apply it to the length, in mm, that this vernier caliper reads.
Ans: {"value": 16.0, "unit": "mm"}
